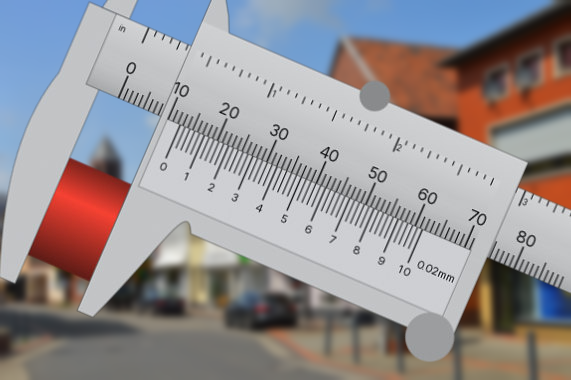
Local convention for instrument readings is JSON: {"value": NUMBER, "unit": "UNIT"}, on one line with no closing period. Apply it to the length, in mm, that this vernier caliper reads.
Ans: {"value": 12.5, "unit": "mm"}
